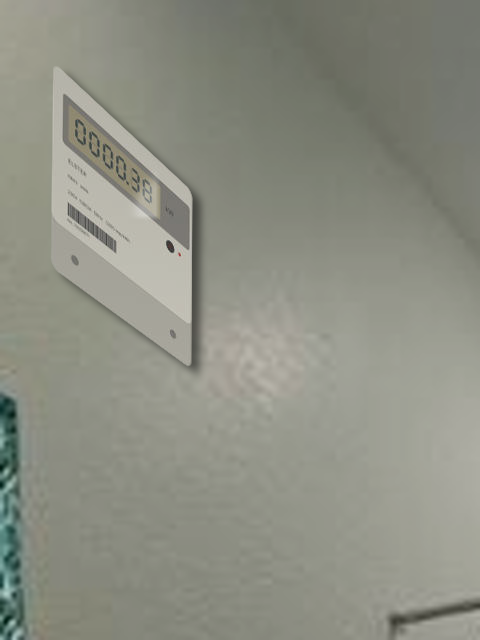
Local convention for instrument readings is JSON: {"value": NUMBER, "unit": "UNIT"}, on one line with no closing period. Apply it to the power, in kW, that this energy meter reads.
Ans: {"value": 0.38, "unit": "kW"}
